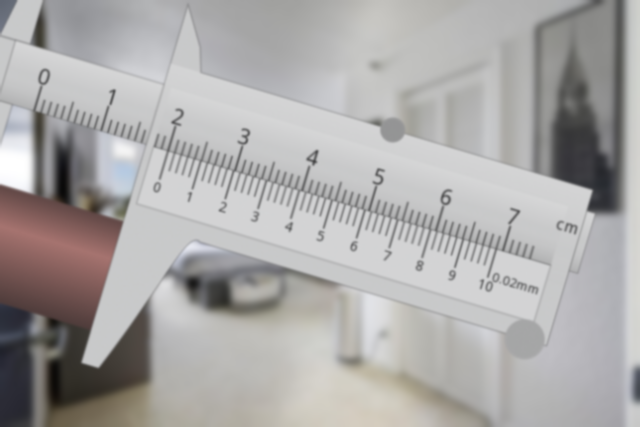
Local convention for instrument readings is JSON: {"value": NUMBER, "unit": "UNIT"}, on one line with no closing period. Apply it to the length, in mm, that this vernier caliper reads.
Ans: {"value": 20.0, "unit": "mm"}
